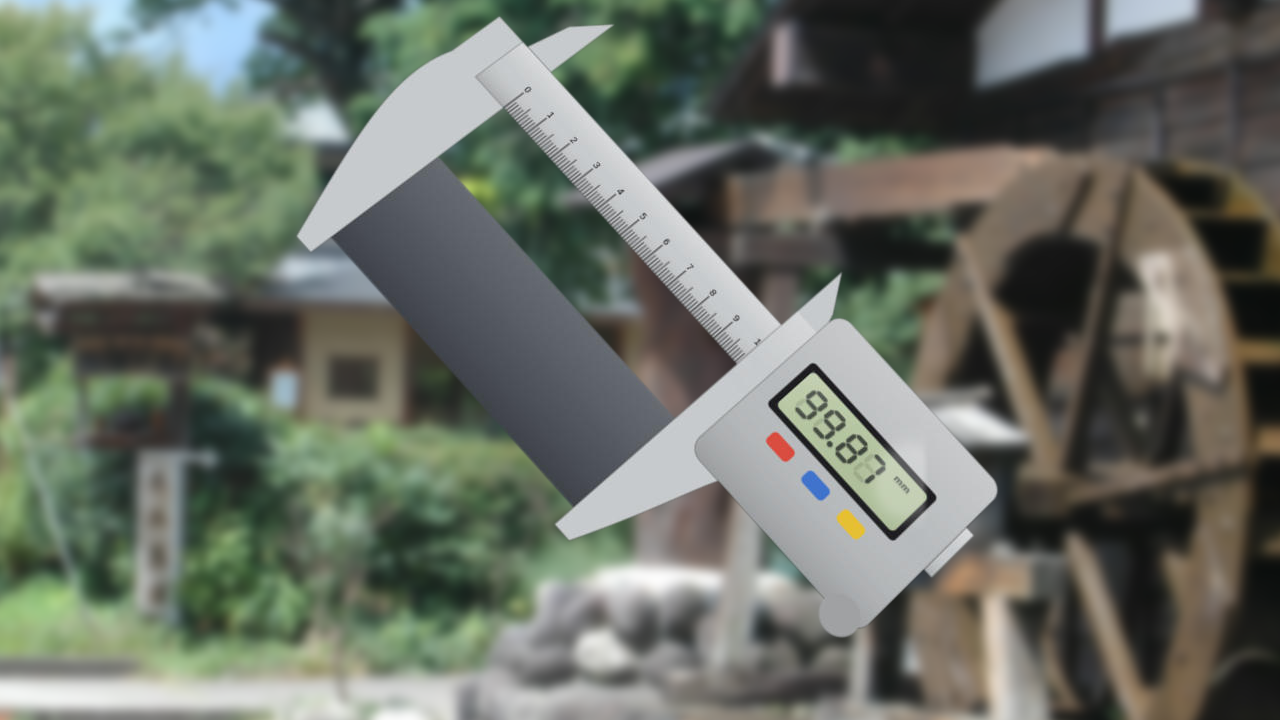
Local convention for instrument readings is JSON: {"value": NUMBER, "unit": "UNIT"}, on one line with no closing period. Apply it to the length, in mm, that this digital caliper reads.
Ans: {"value": 99.87, "unit": "mm"}
